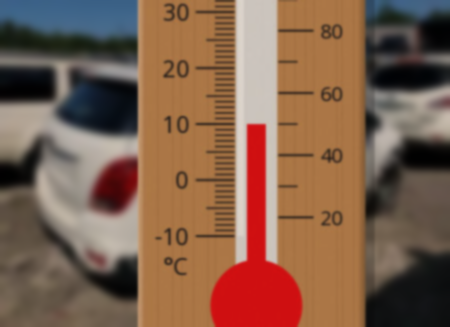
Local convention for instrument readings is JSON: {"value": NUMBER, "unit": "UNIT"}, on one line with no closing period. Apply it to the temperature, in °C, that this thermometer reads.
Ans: {"value": 10, "unit": "°C"}
